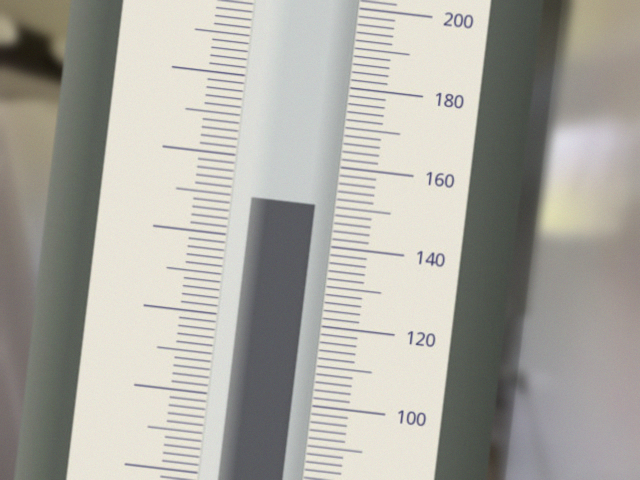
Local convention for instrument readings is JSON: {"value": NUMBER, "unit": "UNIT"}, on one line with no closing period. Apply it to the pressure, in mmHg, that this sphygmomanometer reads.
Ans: {"value": 150, "unit": "mmHg"}
